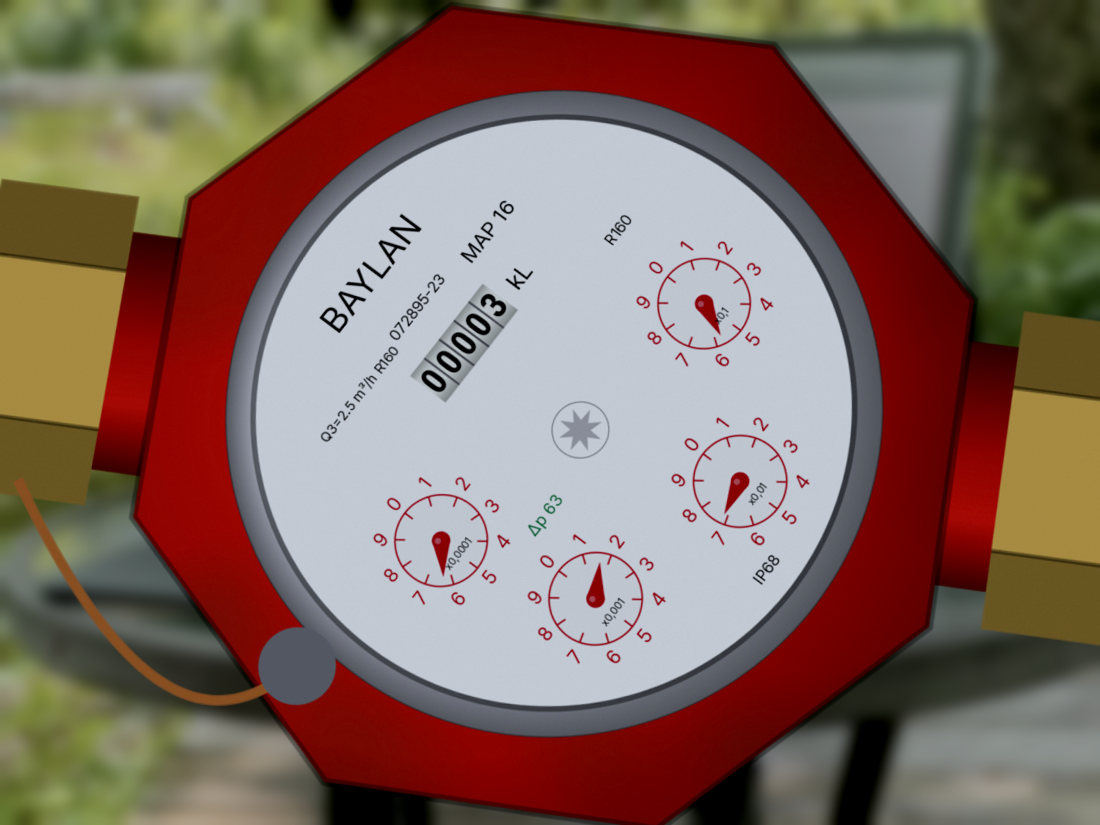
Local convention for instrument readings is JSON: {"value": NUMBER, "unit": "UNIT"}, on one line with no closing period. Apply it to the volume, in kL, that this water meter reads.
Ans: {"value": 3.5716, "unit": "kL"}
